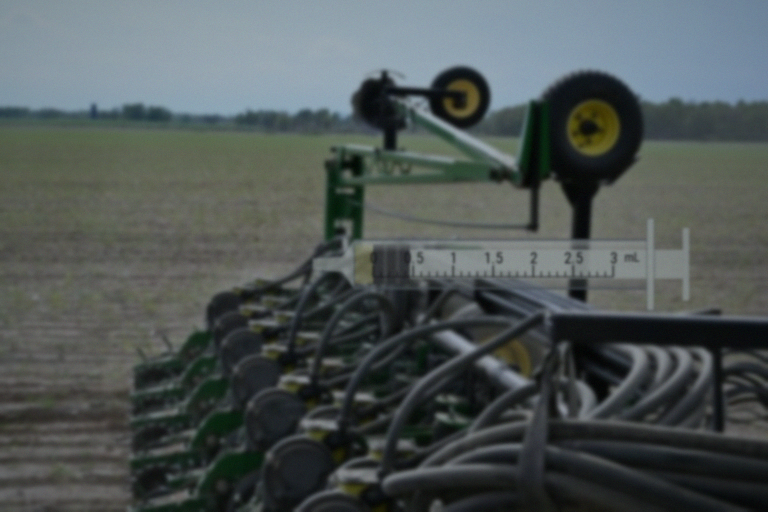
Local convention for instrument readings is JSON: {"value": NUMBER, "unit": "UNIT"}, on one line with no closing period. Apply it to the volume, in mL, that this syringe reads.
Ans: {"value": 0, "unit": "mL"}
